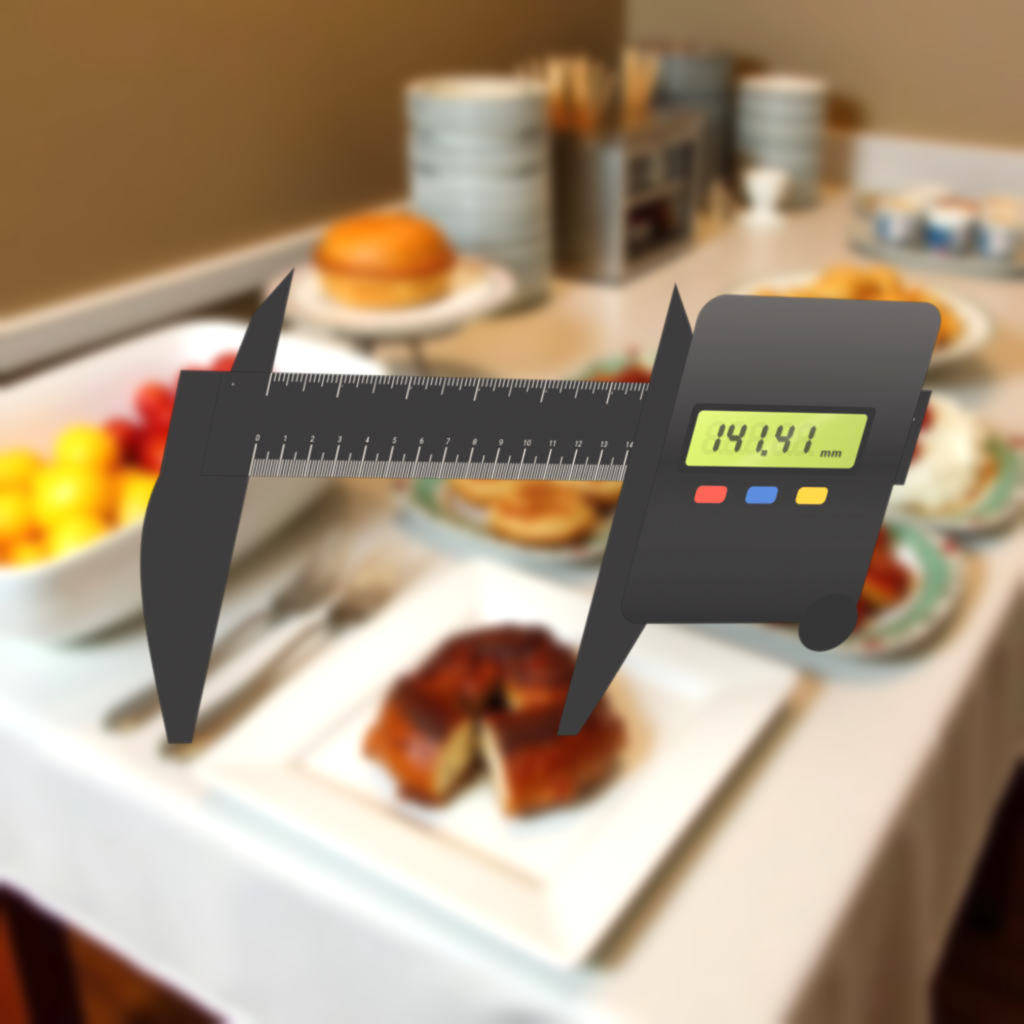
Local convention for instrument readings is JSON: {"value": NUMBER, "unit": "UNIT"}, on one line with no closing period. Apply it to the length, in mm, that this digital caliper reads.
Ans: {"value": 141.41, "unit": "mm"}
